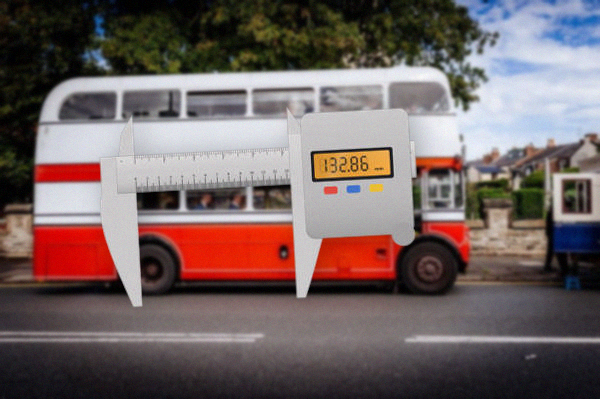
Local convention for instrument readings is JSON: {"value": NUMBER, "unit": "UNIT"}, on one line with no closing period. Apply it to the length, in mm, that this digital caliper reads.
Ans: {"value": 132.86, "unit": "mm"}
